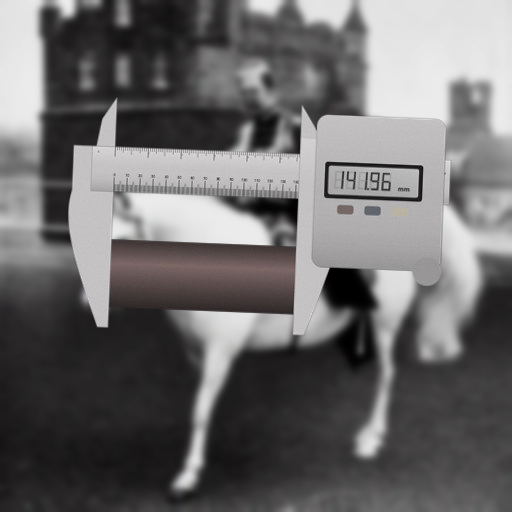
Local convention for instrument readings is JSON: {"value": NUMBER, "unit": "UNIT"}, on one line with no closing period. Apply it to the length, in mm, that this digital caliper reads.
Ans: {"value": 141.96, "unit": "mm"}
